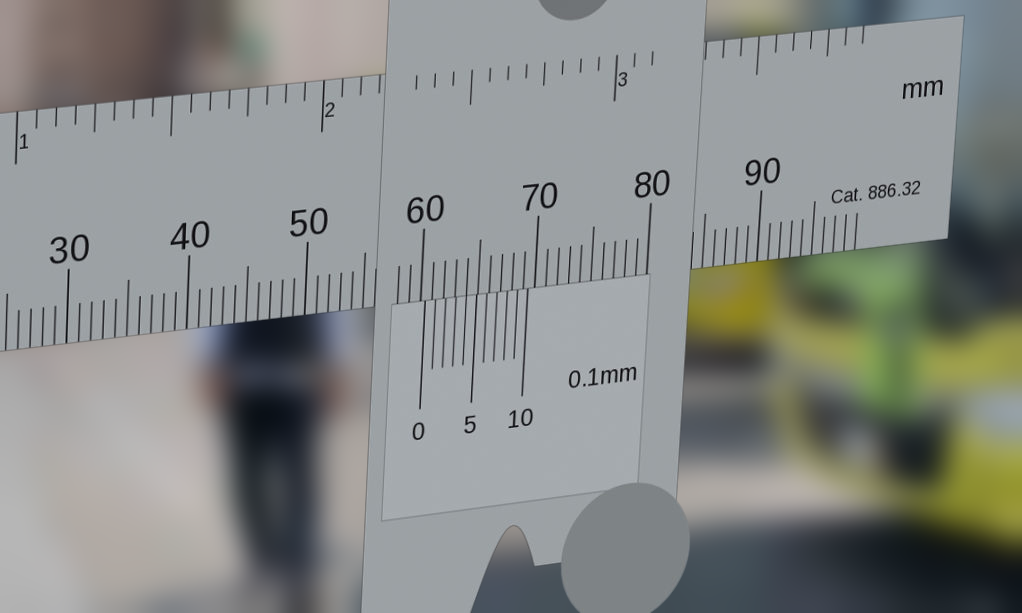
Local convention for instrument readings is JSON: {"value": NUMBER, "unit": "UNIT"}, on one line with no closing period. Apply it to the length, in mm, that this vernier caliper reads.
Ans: {"value": 60.4, "unit": "mm"}
